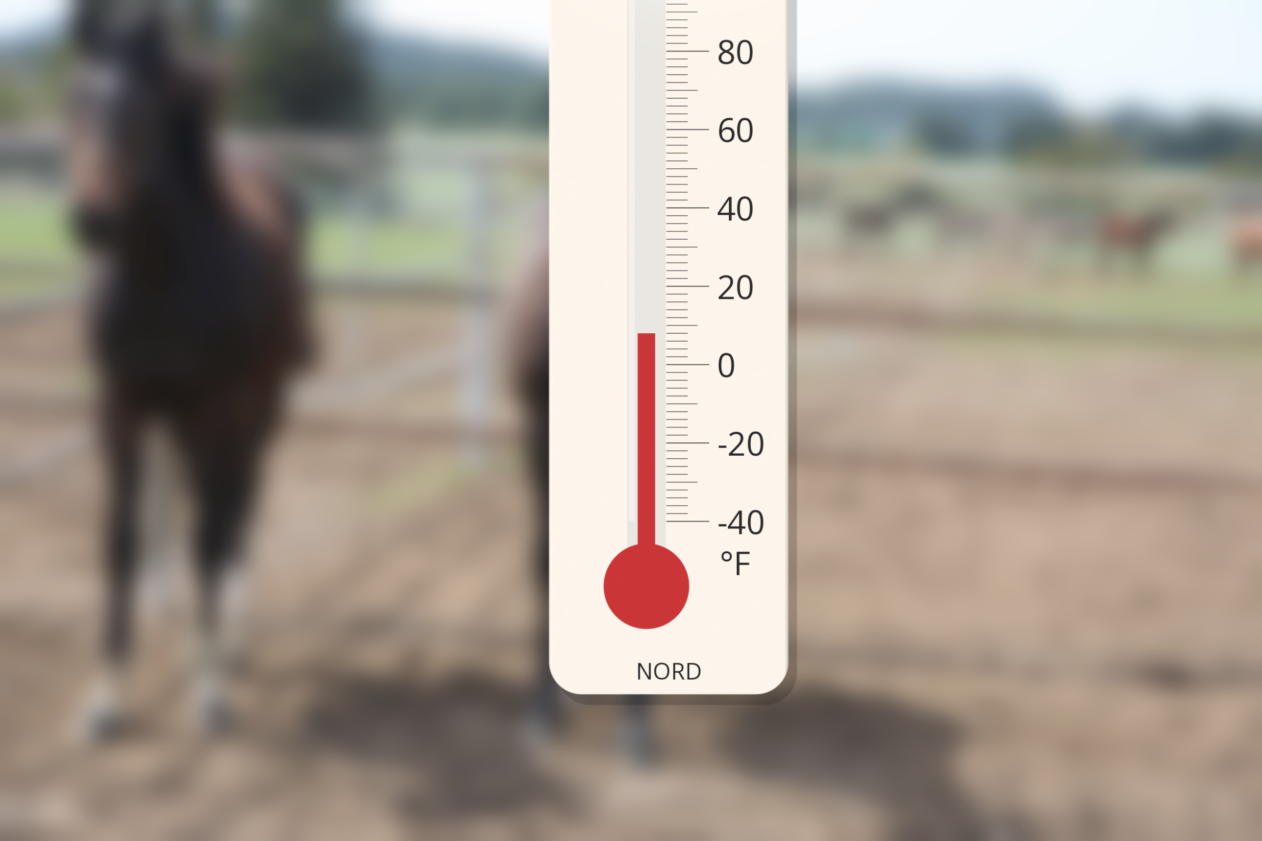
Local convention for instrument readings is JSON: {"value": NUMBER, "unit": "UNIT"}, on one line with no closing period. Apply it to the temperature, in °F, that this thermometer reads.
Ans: {"value": 8, "unit": "°F"}
